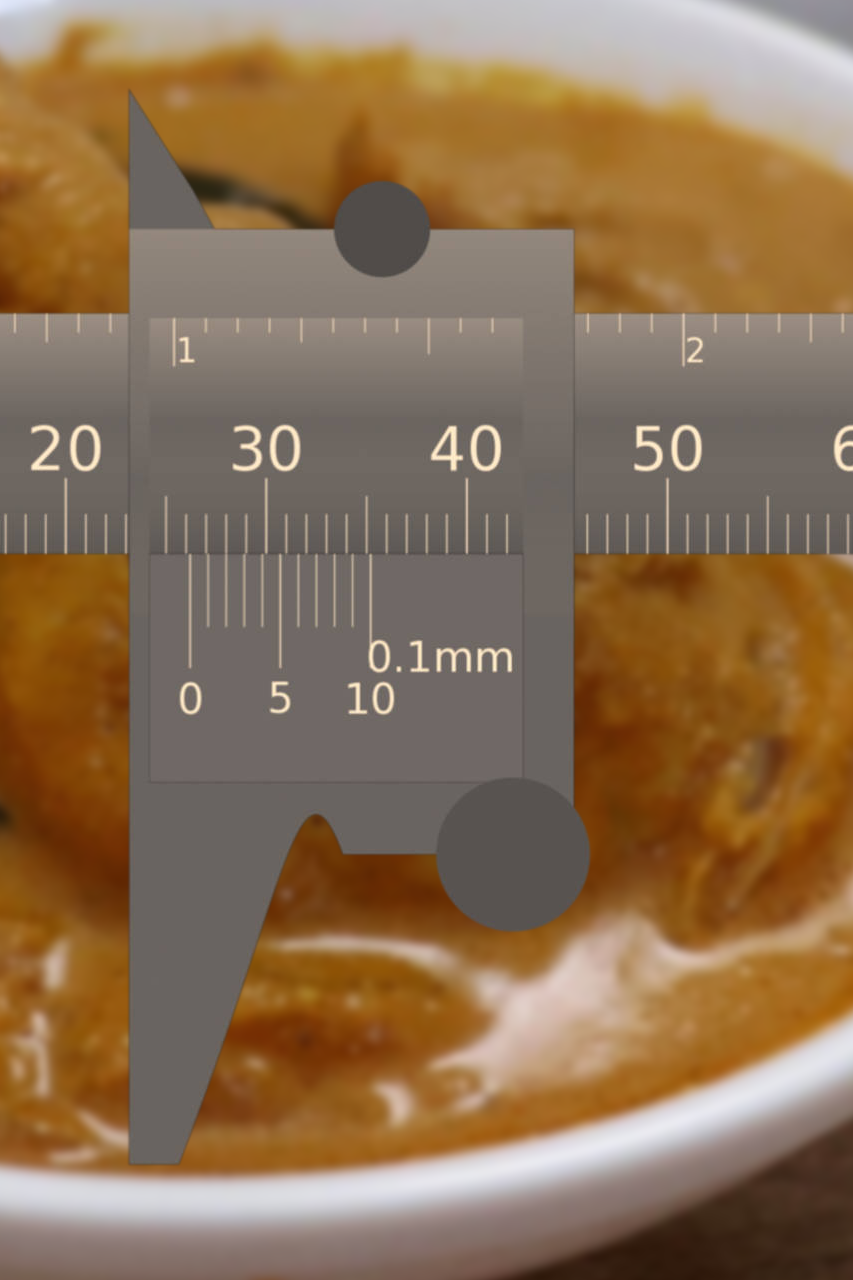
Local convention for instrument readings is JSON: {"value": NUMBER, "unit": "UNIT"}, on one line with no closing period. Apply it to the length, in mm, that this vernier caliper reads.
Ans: {"value": 26.2, "unit": "mm"}
